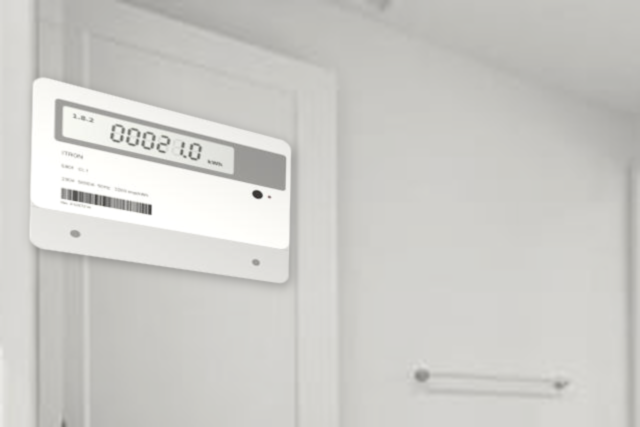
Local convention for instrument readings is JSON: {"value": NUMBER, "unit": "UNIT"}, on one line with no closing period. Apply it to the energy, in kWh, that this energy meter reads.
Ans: {"value": 21.0, "unit": "kWh"}
